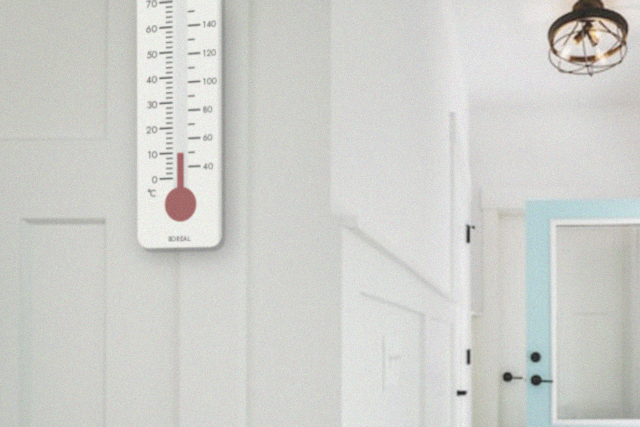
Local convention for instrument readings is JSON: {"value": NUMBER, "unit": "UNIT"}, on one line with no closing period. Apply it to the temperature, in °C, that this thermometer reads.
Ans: {"value": 10, "unit": "°C"}
